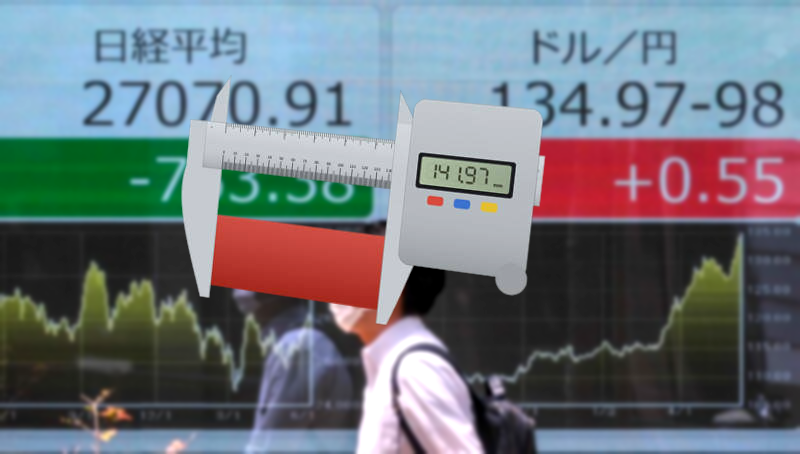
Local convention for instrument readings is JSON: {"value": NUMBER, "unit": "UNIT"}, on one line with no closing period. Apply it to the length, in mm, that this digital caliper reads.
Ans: {"value": 141.97, "unit": "mm"}
